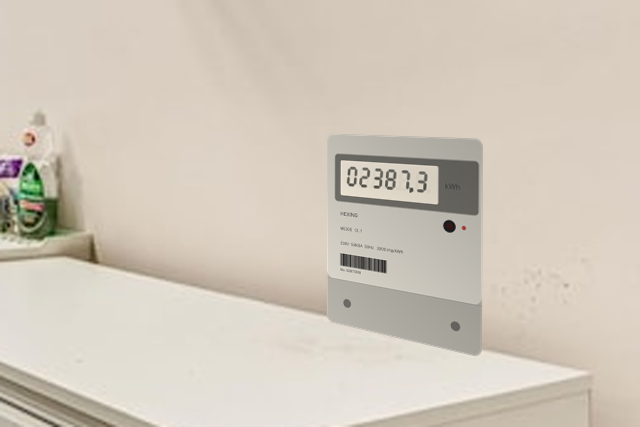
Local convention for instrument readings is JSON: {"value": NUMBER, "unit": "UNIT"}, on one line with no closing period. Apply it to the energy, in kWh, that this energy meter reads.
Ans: {"value": 2387.3, "unit": "kWh"}
